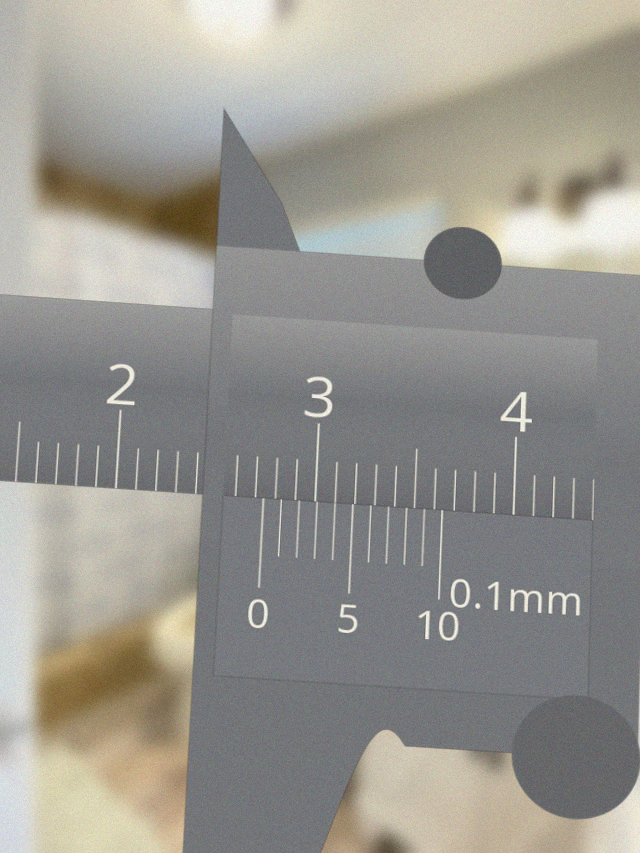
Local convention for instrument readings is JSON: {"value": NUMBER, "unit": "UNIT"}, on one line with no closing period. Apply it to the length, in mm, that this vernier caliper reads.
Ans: {"value": 27.4, "unit": "mm"}
